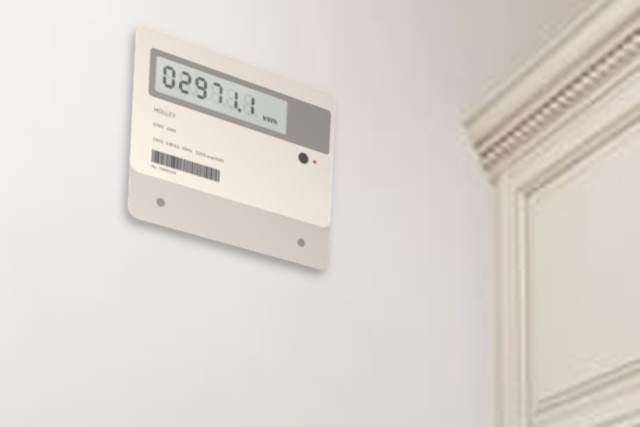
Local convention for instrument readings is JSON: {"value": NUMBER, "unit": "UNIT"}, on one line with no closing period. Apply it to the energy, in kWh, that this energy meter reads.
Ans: {"value": 2971.1, "unit": "kWh"}
